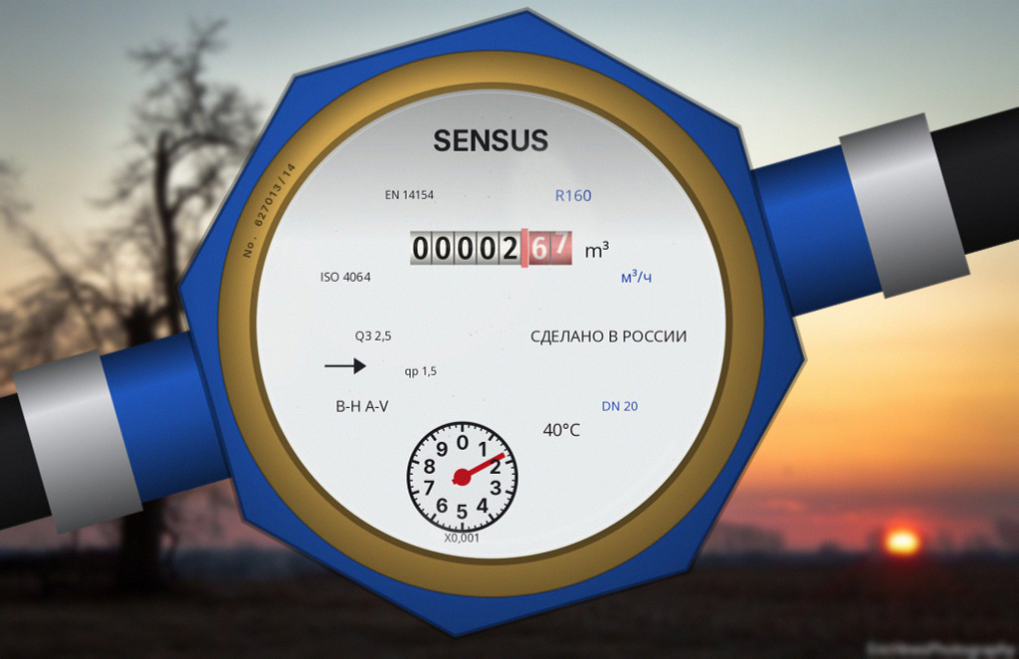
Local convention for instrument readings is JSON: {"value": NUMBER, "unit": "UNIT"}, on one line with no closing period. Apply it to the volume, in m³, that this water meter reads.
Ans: {"value": 2.671, "unit": "m³"}
